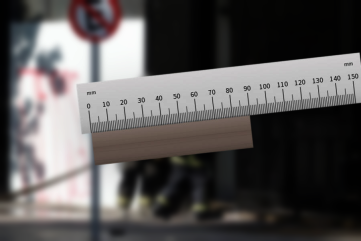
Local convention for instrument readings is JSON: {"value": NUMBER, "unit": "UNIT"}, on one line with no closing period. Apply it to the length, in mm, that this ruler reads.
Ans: {"value": 90, "unit": "mm"}
